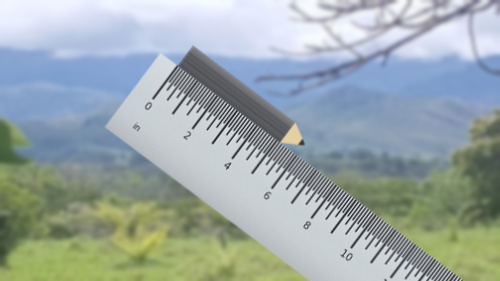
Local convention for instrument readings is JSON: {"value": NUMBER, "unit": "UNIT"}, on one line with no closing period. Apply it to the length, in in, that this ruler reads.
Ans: {"value": 6, "unit": "in"}
